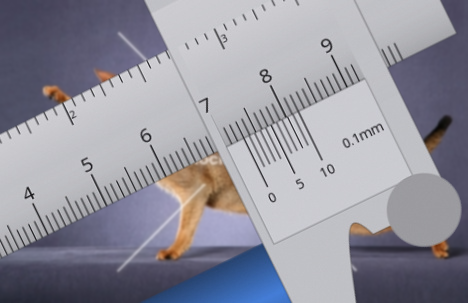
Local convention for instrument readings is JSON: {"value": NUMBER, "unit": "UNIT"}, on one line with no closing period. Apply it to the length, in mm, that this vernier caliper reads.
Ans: {"value": 73.0, "unit": "mm"}
